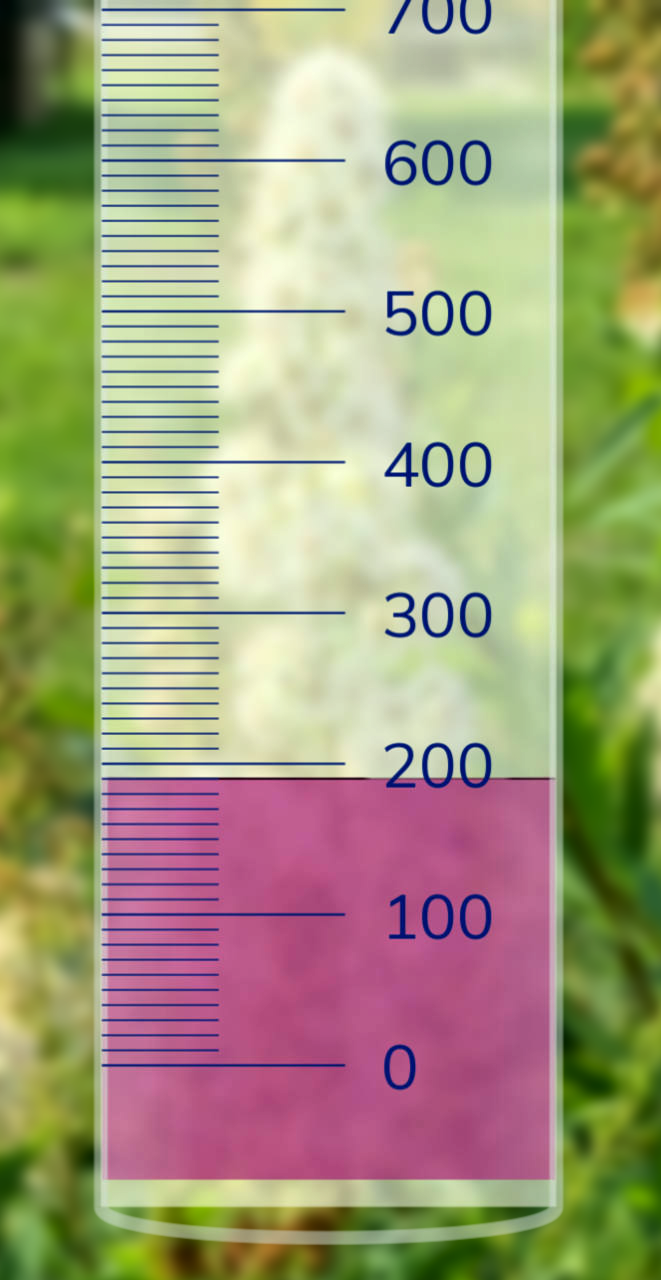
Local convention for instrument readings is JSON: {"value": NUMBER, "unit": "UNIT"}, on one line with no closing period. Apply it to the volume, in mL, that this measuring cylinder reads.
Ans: {"value": 190, "unit": "mL"}
